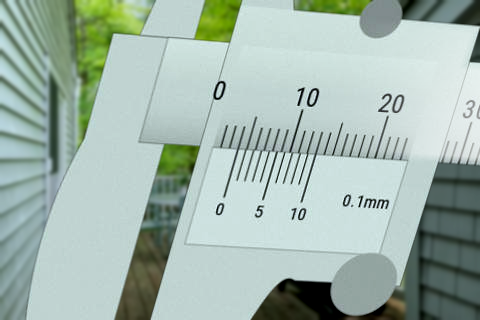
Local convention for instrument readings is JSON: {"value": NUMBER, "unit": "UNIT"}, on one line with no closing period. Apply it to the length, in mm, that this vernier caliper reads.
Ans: {"value": 4.0, "unit": "mm"}
